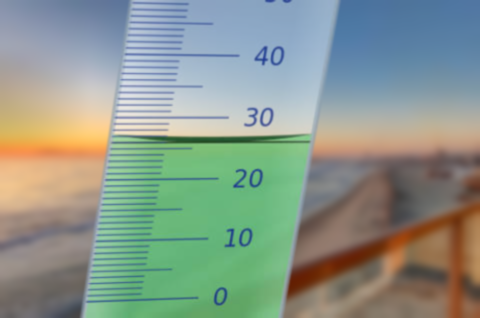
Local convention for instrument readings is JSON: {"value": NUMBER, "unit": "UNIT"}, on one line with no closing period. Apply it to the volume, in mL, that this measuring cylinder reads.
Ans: {"value": 26, "unit": "mL"}
